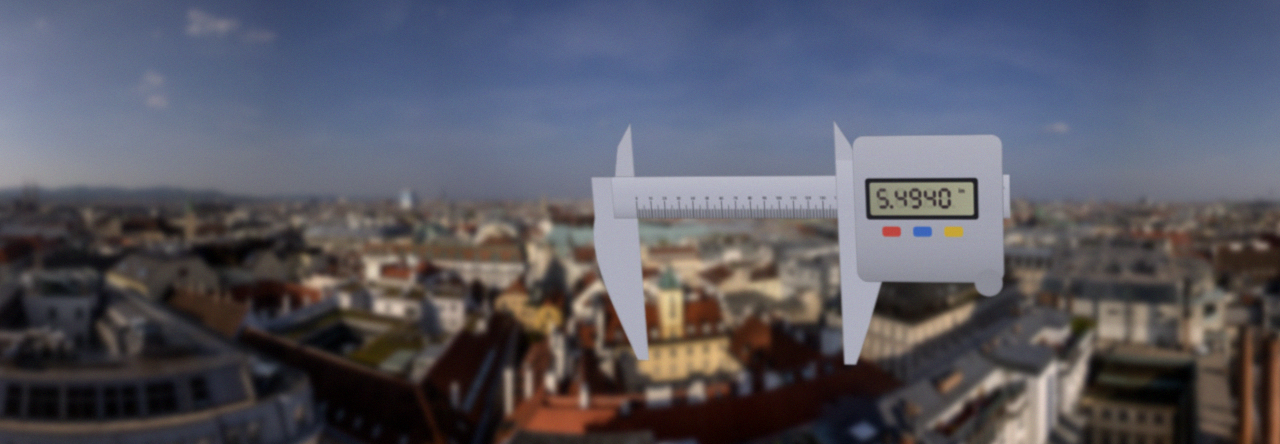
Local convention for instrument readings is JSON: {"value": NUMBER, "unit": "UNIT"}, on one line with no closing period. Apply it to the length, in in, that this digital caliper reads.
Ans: {"value": 5.4940, "unit": "in"}
